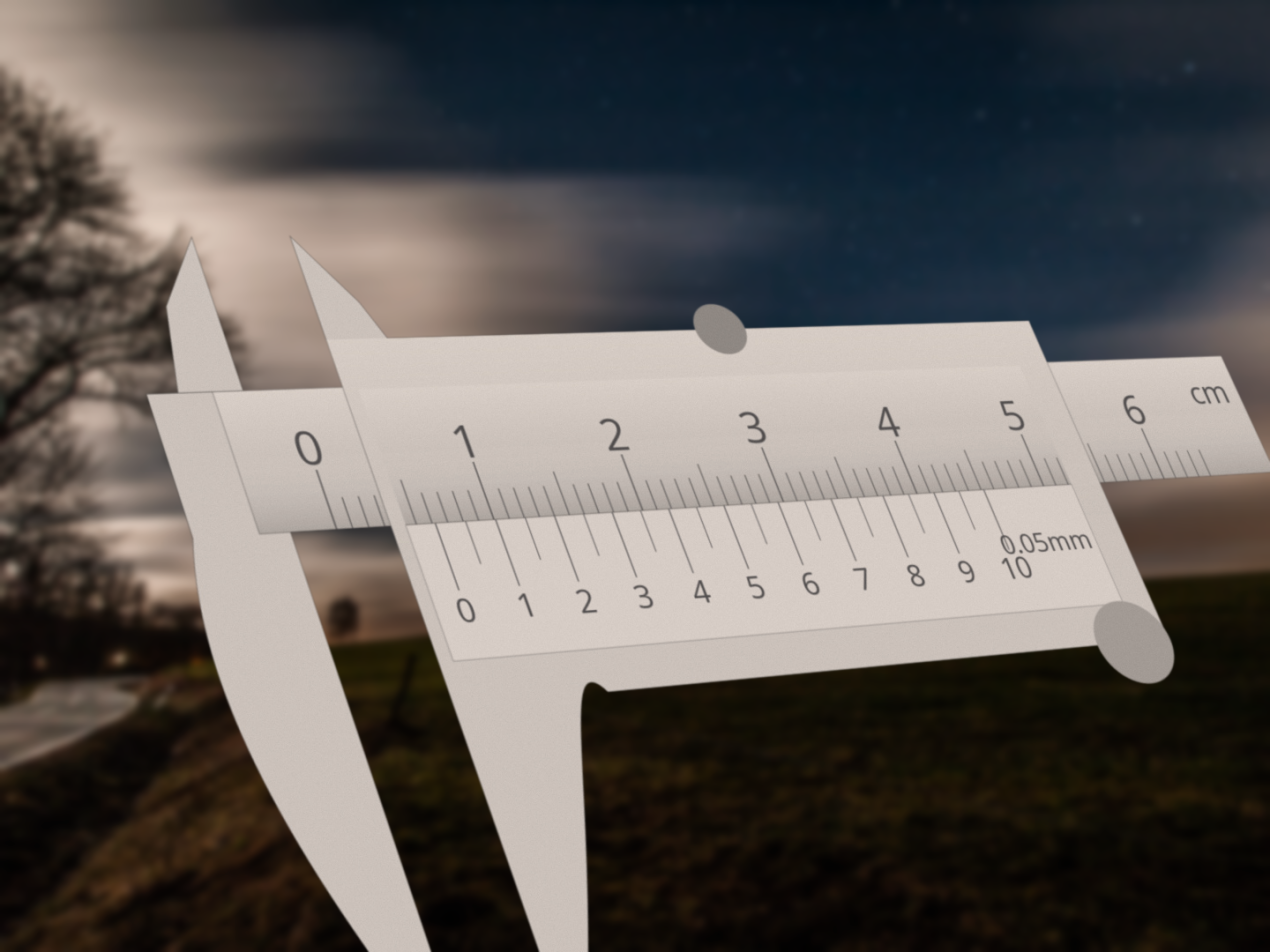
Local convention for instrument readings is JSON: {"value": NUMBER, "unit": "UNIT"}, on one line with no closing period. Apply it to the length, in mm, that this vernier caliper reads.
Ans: {"value": 6.2, "unit": "mm"}
